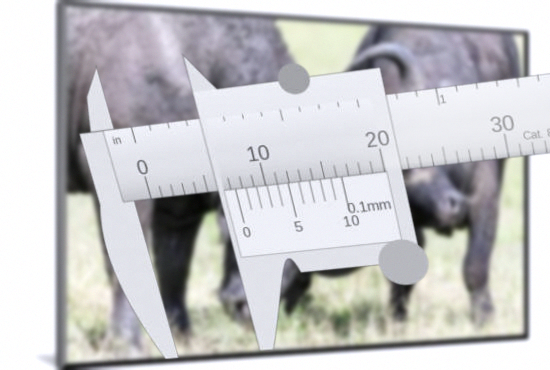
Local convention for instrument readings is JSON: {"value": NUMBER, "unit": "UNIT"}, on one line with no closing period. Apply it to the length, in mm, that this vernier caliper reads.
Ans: {"value": 7.4, "unit": "mm"}
